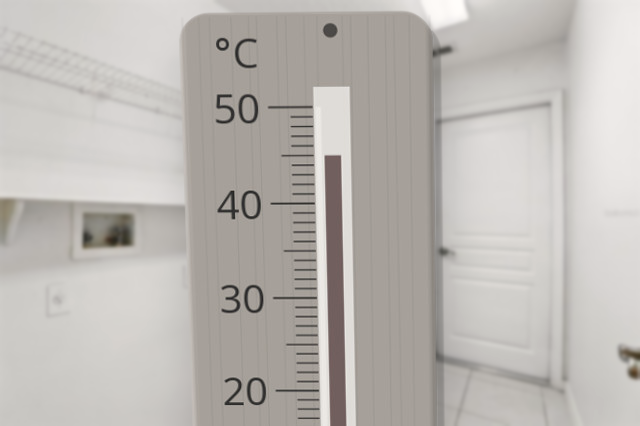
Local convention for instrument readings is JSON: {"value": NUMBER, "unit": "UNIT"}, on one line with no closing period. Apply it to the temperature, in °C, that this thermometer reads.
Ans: {"value": 45, "unit": "°C"}
